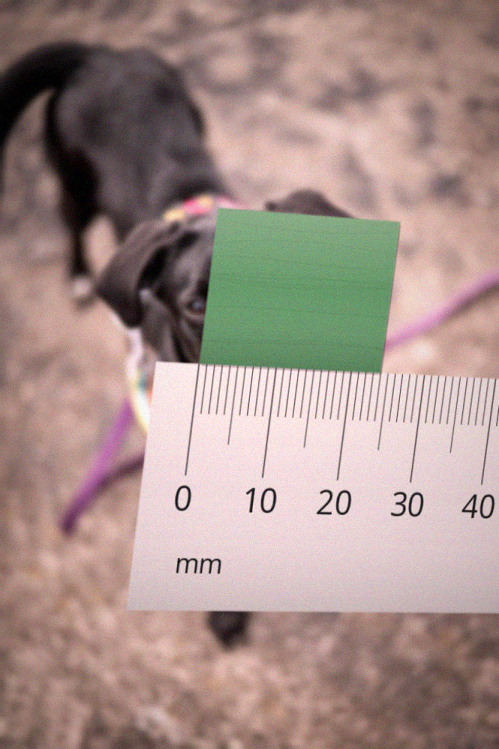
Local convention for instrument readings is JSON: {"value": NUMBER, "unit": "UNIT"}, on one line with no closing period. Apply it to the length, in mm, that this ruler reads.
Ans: {"value": 24, "unit": "mm"}
